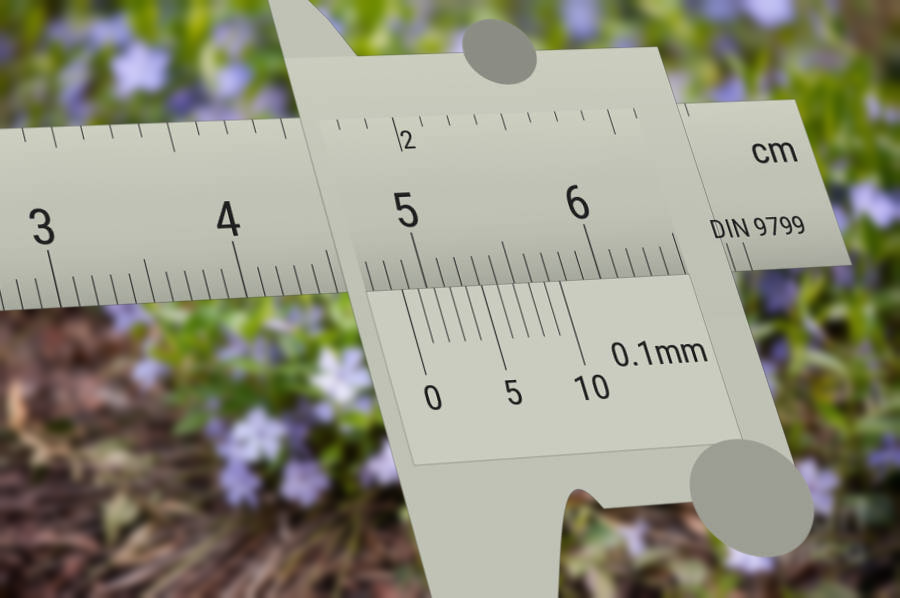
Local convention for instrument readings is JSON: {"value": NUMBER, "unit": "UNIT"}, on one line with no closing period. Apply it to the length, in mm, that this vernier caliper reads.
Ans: {"value": 48.6, "unit": "mm"}
